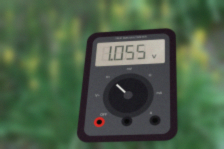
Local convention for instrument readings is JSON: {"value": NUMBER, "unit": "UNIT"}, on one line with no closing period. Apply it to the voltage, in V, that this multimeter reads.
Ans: {"value": 1.055, "unit": "V"}
